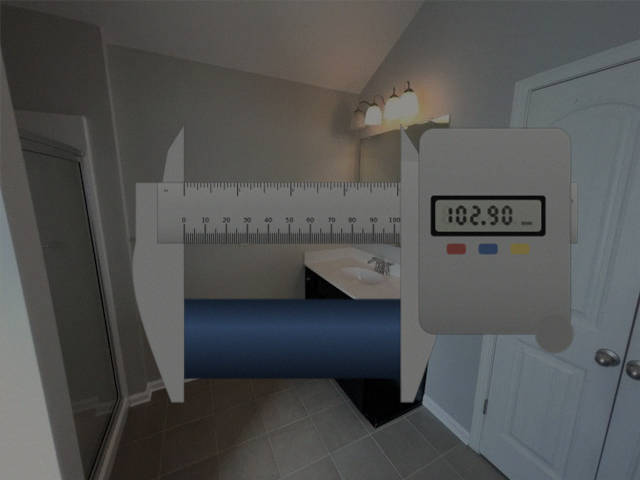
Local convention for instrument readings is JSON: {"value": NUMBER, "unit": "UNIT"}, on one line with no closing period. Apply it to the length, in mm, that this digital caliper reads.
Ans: {"value": 102.90, "unit": "mm"}
